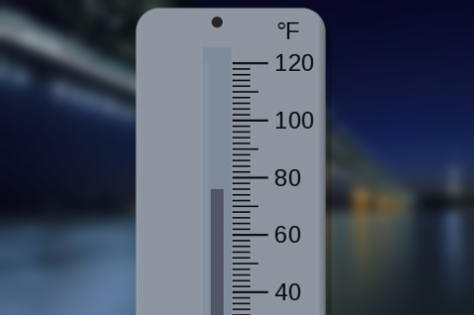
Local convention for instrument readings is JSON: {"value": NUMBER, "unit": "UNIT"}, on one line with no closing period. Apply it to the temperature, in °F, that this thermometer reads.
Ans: {"value": 76, "unit": "°F"}
